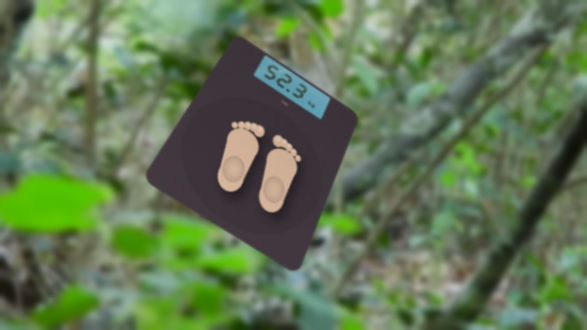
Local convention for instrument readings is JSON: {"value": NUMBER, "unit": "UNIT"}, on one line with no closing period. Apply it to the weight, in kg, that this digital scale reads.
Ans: {"value": 52.3, "unit": "kg"}
